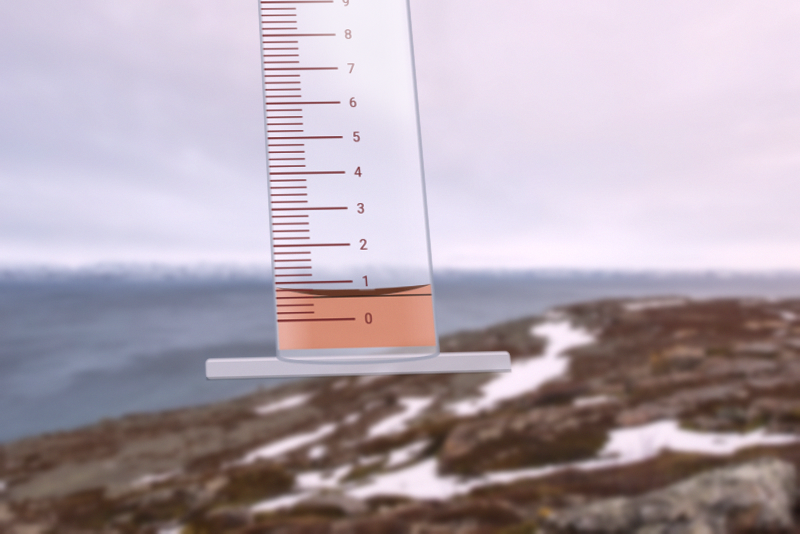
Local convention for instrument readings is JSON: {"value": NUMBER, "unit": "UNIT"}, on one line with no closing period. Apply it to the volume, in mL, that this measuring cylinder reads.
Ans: {"value": 0.6, "unit": "mL"}
